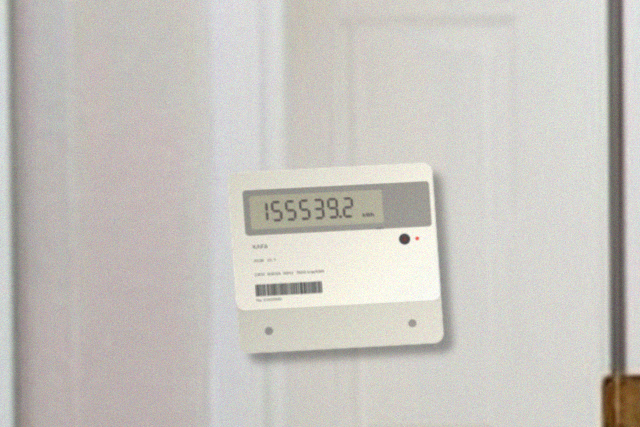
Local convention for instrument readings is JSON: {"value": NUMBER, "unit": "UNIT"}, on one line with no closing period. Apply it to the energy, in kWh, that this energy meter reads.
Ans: {"value": 155539.2, "unit": "kWh"}
